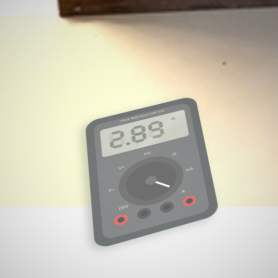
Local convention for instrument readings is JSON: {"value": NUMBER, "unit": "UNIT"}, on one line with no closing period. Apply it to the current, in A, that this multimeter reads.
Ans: {"value": 2.89, "unit": "A"}
